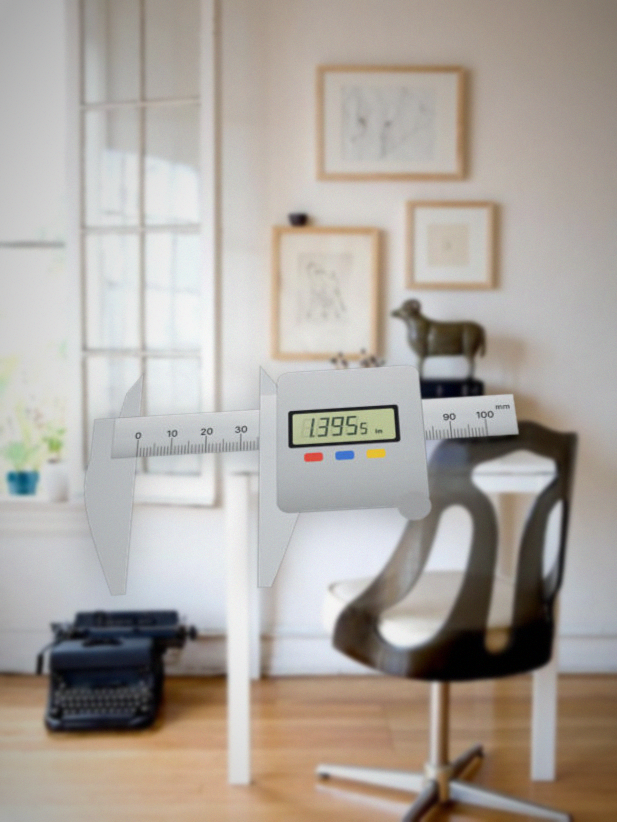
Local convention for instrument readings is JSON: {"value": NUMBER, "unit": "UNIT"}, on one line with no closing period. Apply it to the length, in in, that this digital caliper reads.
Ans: {"value": 1.3955, "unit": "in"}
